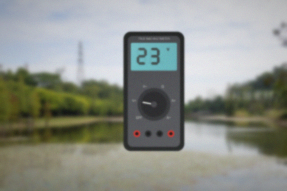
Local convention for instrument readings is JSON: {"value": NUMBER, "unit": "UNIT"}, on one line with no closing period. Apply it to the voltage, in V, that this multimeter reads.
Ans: {"value": 23, "unit": "V"}
